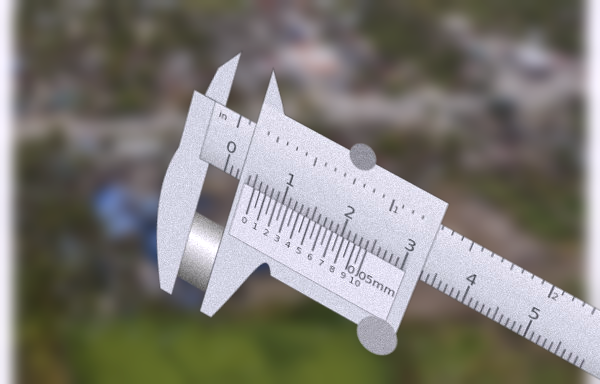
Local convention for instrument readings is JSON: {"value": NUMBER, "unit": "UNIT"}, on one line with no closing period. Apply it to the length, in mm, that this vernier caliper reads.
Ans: {"value": 5.2, "unit": "mm"}
